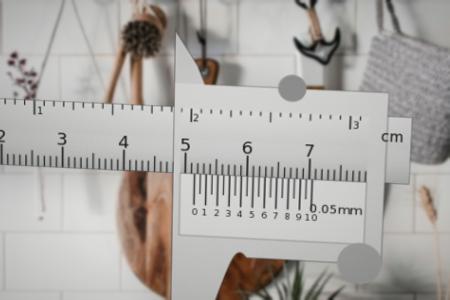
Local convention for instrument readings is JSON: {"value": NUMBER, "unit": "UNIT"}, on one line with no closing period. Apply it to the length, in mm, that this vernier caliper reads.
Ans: {"value": 51.5, "unit": "mm"}
